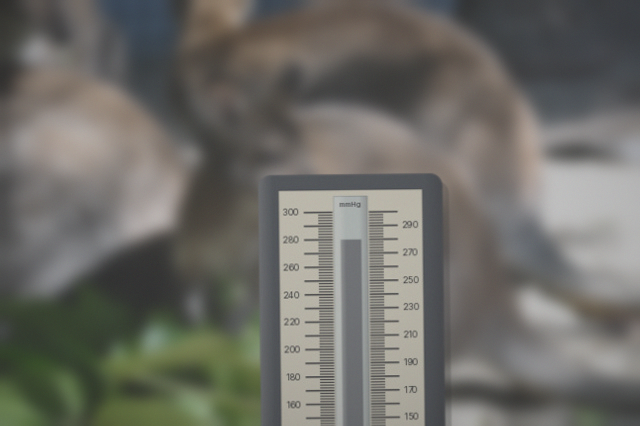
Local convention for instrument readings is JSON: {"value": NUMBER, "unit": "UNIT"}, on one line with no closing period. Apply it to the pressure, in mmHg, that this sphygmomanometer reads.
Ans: {"value": 280, "unit": "mmHg"}
